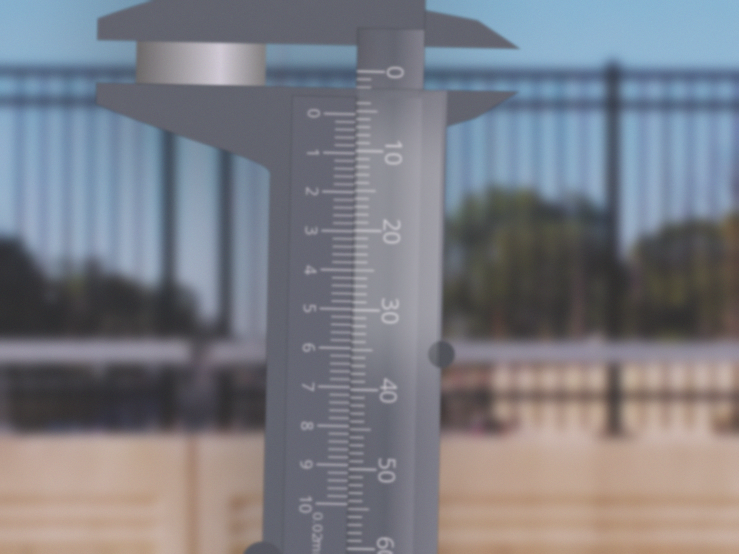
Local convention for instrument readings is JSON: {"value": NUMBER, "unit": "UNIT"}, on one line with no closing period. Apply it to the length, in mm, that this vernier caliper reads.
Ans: {"value": 5.4, "unit": "mm"}
